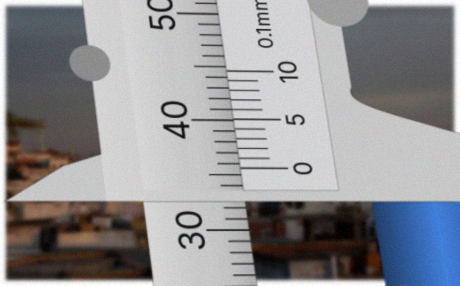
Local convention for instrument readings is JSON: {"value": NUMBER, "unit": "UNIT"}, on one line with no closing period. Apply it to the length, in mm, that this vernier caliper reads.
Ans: {"value": 35.6, "unit": "mm"}
